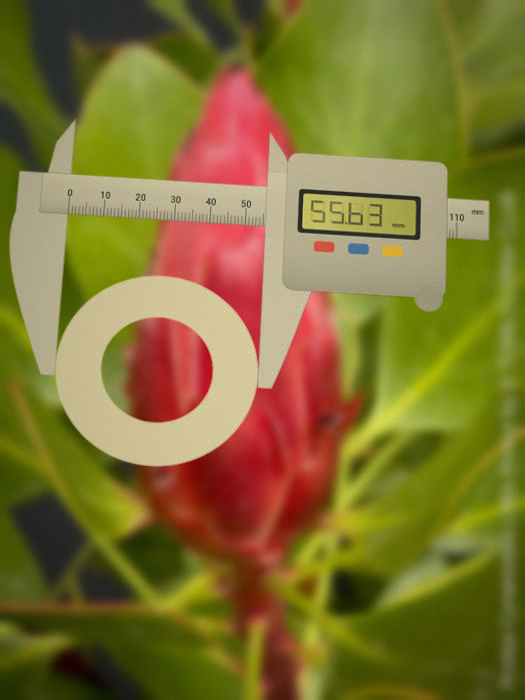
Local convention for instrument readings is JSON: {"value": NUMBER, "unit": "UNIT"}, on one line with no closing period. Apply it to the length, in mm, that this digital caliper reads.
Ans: {"value": 55.63, "unit": "mm"}
